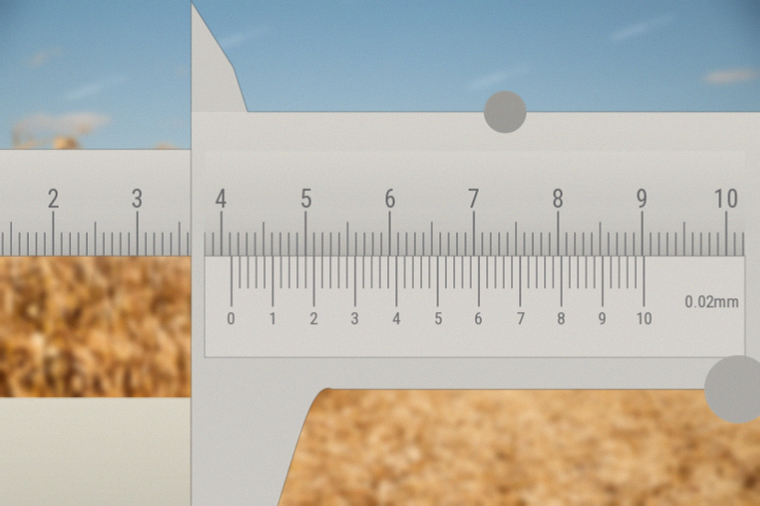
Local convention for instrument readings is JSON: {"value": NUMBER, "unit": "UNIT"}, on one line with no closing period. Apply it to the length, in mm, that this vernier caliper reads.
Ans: {"value": 41.2, "unit": "mm"}
